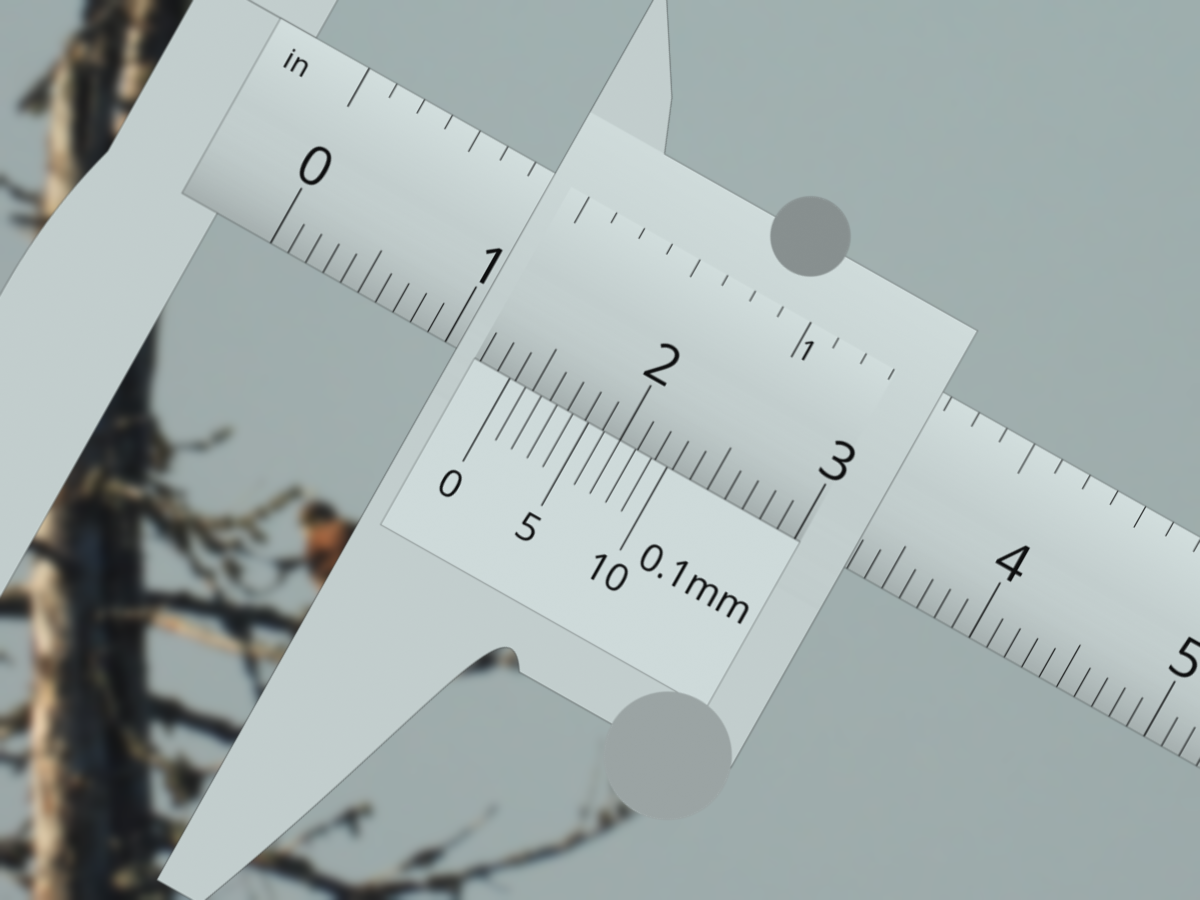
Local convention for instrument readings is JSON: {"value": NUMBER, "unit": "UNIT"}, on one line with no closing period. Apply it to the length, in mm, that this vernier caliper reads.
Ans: {"value": 13.7, "unit": "mm"}
